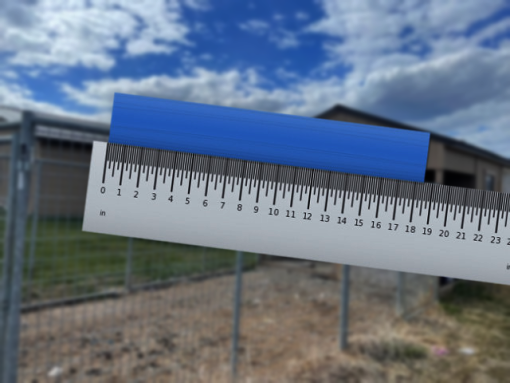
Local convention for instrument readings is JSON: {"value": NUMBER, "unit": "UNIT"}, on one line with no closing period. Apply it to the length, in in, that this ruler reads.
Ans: {"value": 18.5, "unit": "in"}
